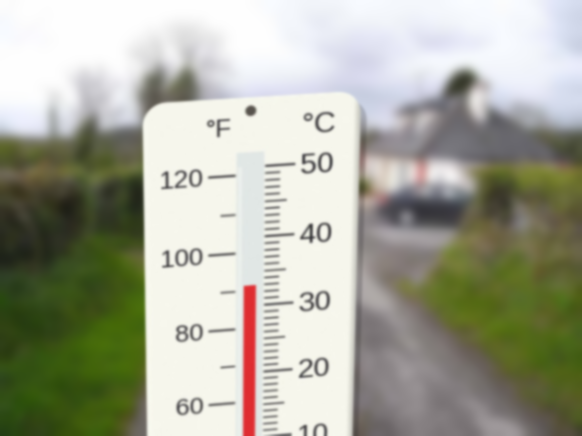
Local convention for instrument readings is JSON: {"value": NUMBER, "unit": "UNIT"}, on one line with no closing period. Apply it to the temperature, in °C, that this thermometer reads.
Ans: {"value": 33, "unit": "°C"}
